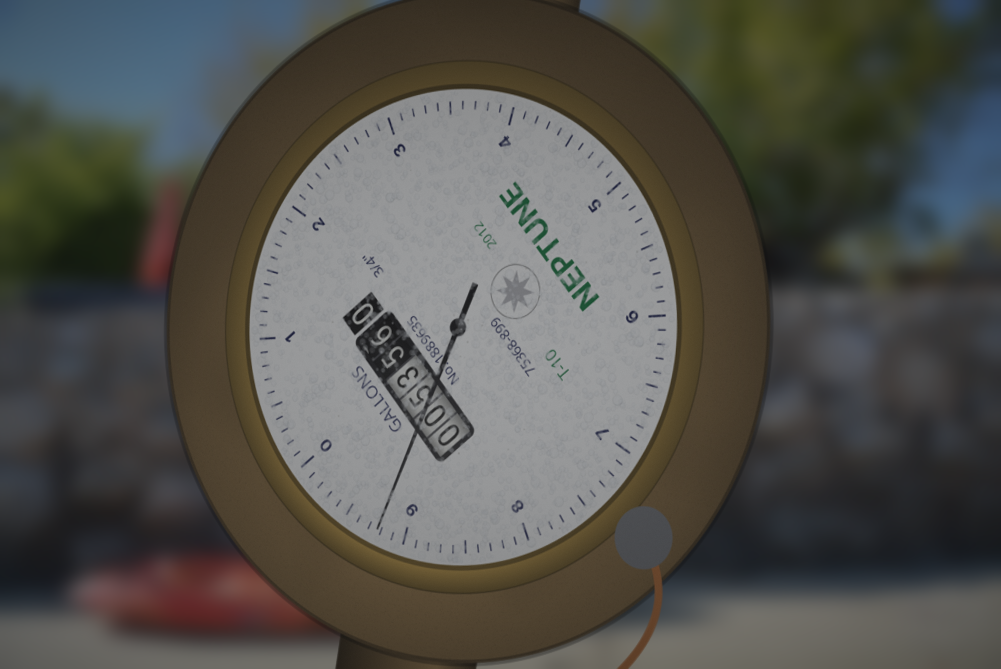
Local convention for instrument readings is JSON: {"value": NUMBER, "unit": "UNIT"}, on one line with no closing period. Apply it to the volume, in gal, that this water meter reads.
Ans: {"value": 53559.2, "unit": "gal"}
